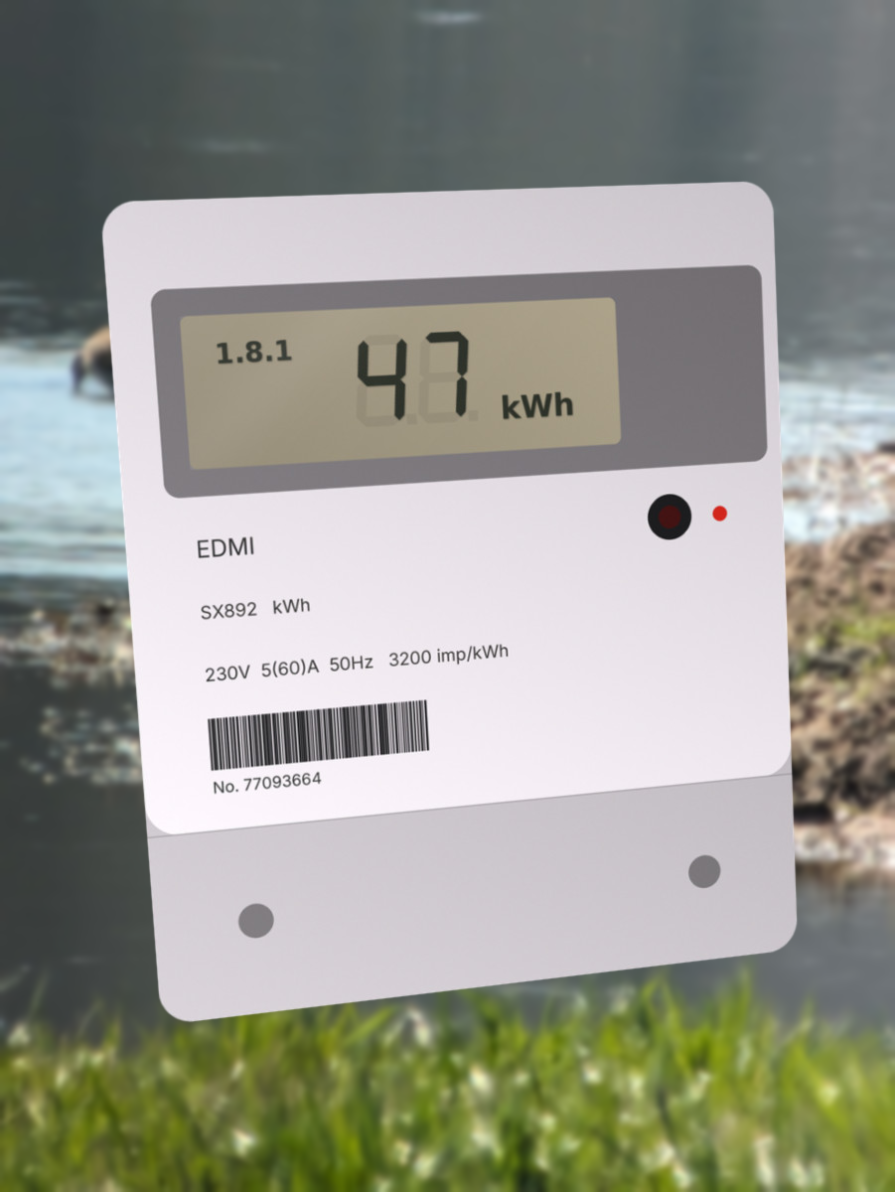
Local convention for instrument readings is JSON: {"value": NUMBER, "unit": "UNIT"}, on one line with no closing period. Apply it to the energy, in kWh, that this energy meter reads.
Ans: {"value": 47, "unit": "kWh"}
